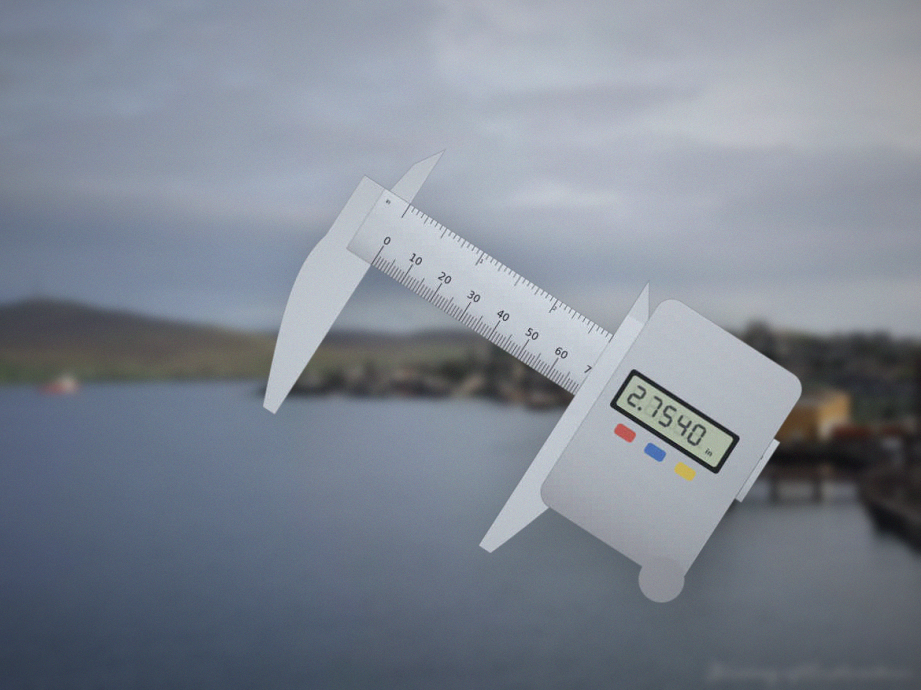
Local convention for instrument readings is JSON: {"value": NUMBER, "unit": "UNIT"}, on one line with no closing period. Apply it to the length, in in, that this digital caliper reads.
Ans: {"value": 2.7540, "unit": "in"}
